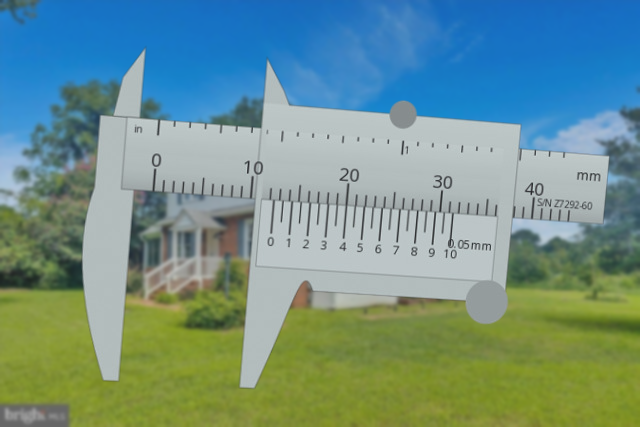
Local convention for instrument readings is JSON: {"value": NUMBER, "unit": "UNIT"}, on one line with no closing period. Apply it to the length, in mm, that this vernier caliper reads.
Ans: {"value": 12.4, "unit": "mm"}
